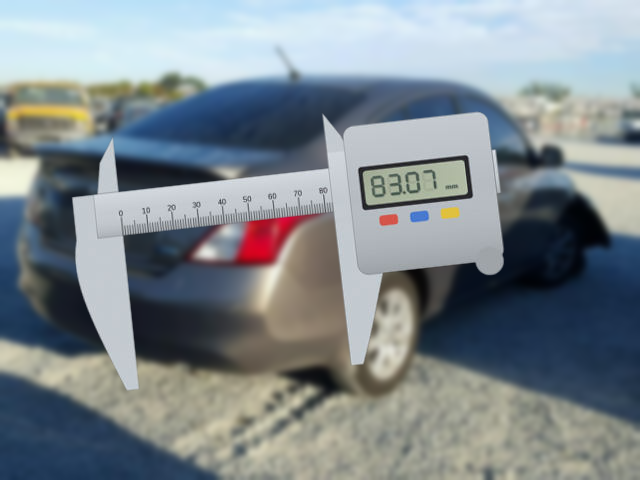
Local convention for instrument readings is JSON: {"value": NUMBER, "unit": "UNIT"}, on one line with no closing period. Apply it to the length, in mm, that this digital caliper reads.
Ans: {"value": 83.07, "unit": "mm"}
